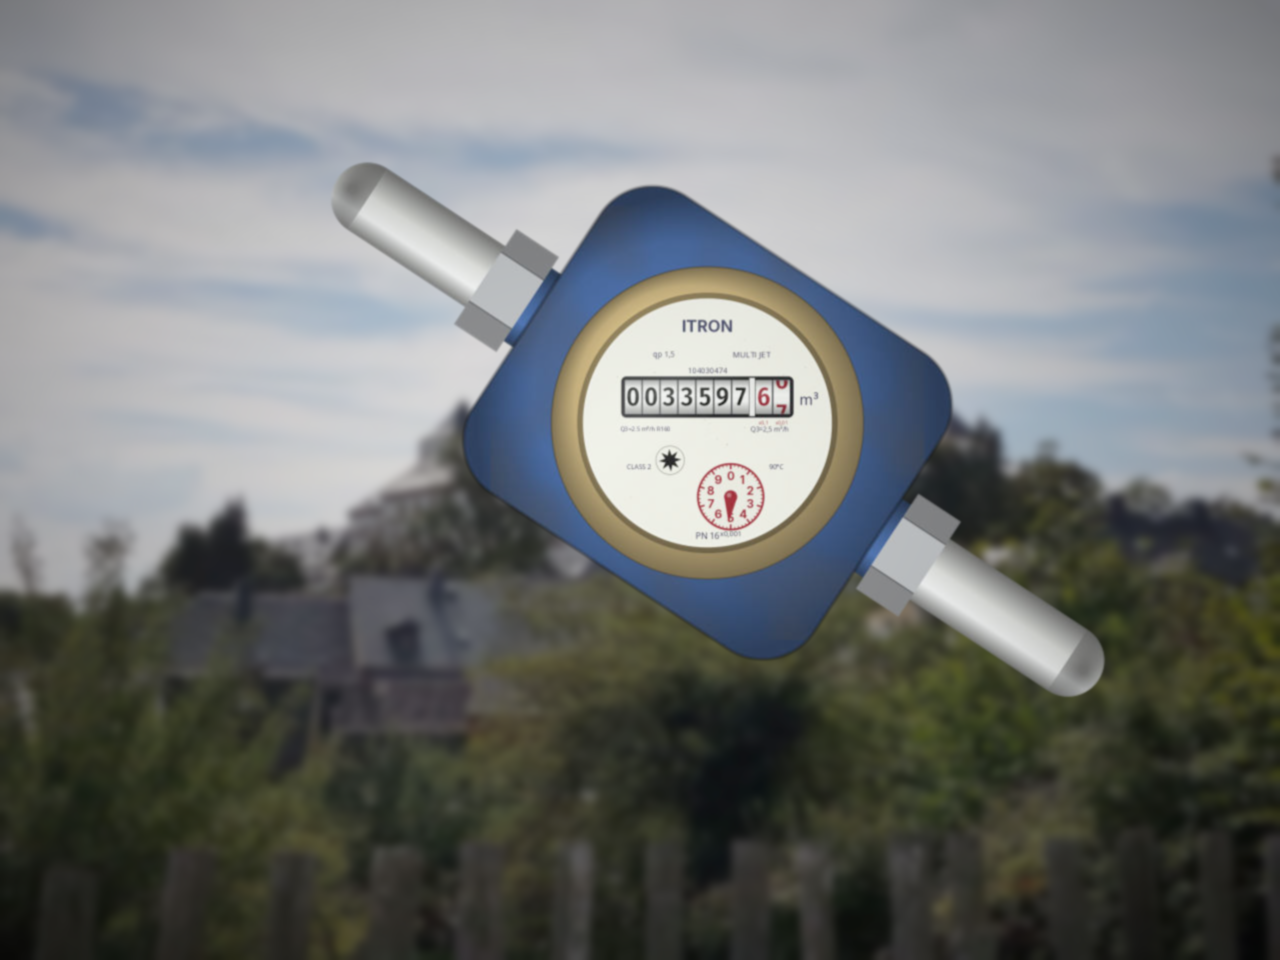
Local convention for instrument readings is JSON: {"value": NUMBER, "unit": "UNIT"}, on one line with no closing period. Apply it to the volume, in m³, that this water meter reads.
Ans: {"value": 33597.665, "unit": "m³"}
